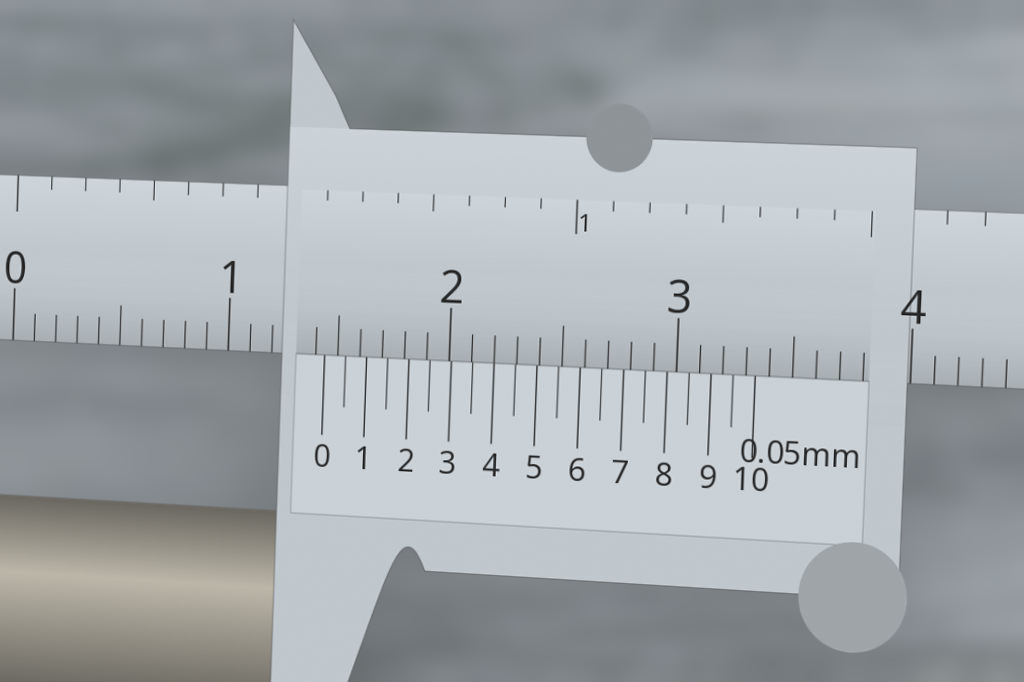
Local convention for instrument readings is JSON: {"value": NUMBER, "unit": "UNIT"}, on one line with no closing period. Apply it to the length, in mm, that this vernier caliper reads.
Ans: {"value": 14.40, "unit": "mm"}
